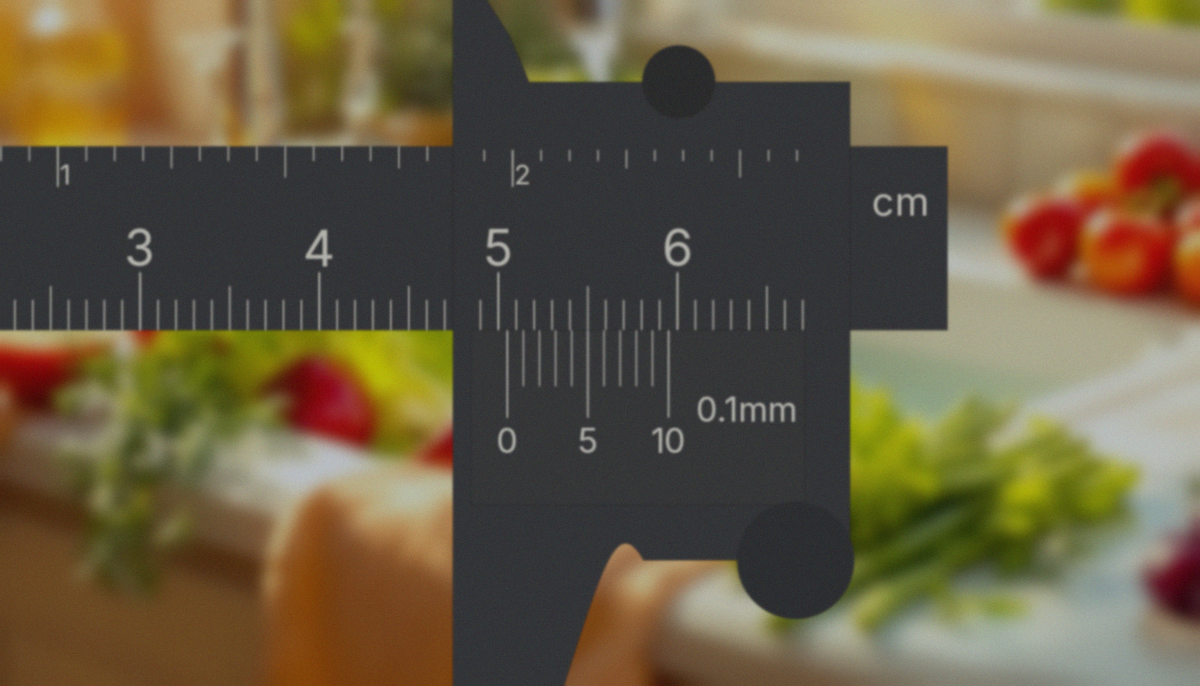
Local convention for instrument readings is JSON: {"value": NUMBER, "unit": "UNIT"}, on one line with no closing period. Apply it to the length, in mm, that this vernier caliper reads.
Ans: {"value": 50.5, "unit": "mm"}
